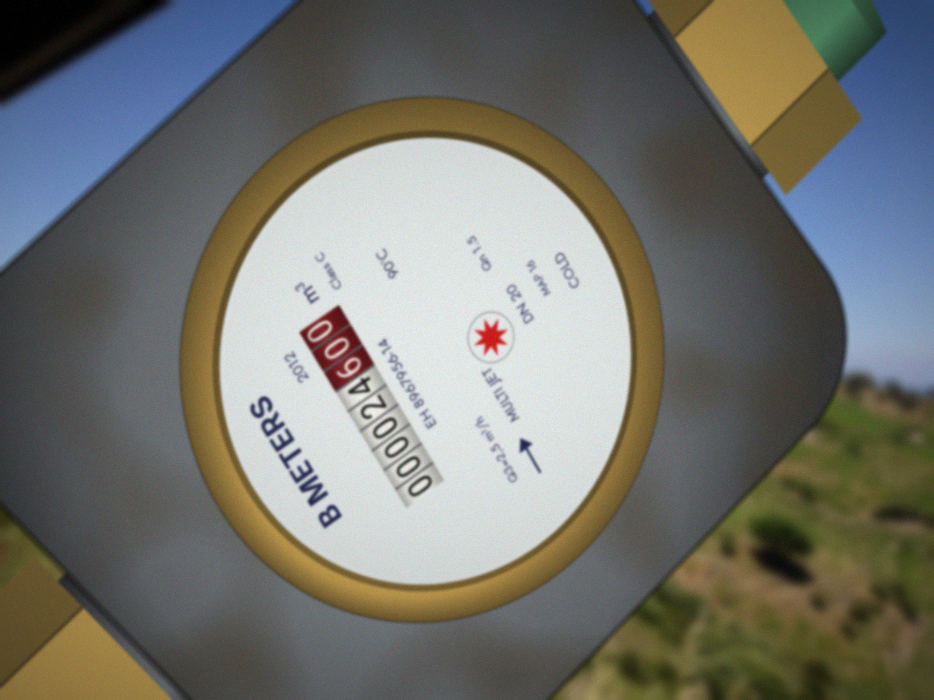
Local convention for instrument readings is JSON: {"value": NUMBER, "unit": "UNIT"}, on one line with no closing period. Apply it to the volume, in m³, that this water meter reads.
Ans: {"value": 24.600, "unit": "m³"}
